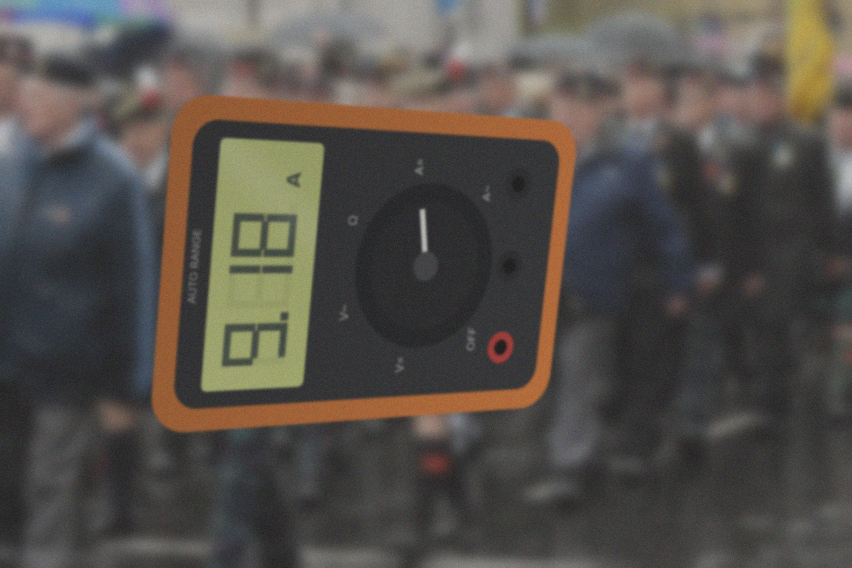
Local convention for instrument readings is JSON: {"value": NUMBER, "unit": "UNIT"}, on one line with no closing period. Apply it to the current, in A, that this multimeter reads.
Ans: {"value": 9.18, "unit": "A"}
